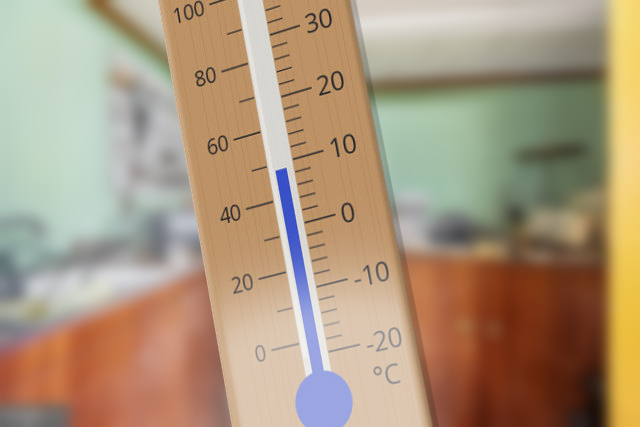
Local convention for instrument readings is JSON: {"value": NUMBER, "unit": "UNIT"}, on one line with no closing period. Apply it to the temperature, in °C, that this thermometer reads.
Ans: {"value": 9, "unit": "°C"}
